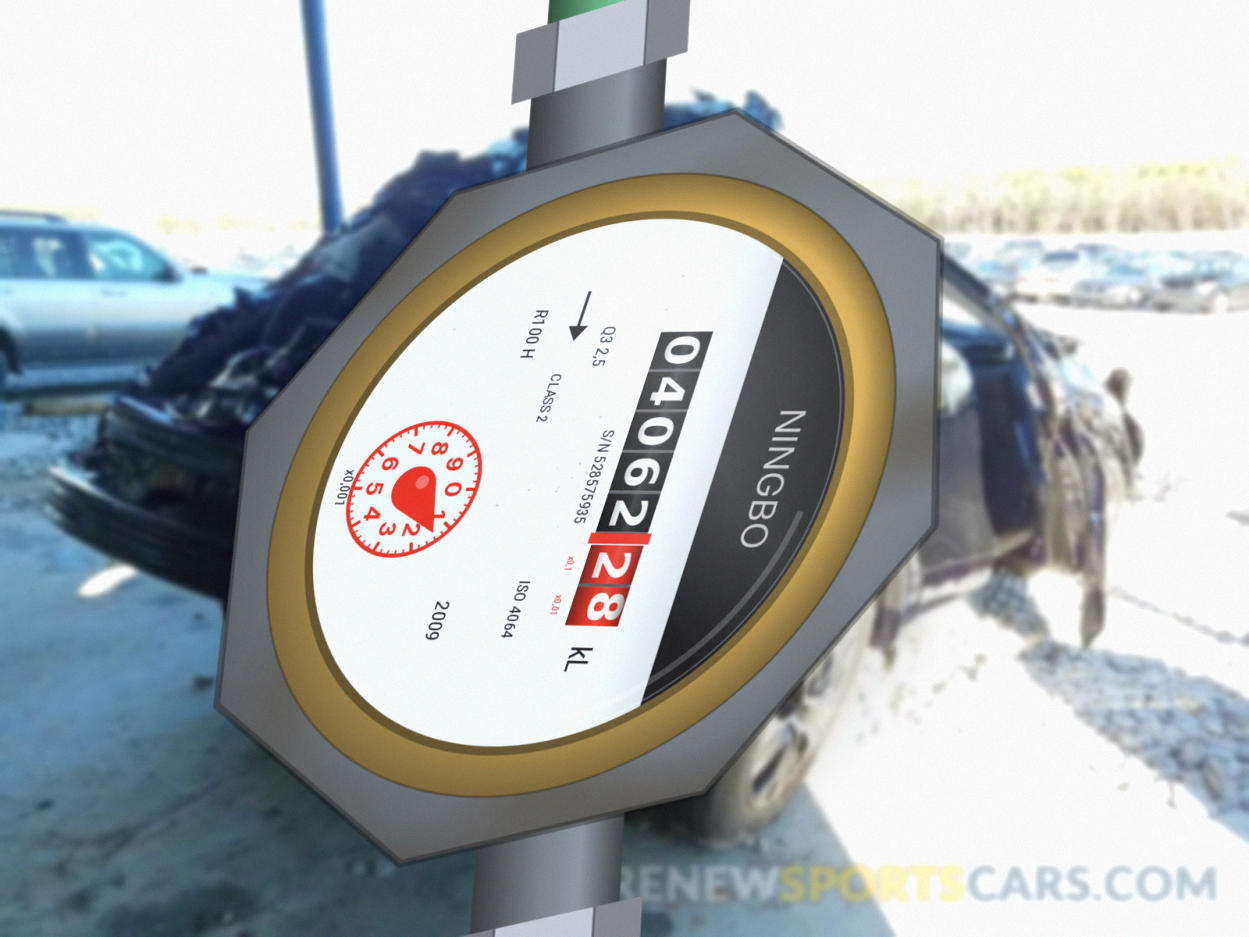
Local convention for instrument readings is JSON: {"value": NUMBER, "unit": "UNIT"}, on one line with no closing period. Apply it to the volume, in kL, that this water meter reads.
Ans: {"value": 4062.281, "unit": "kL"}
